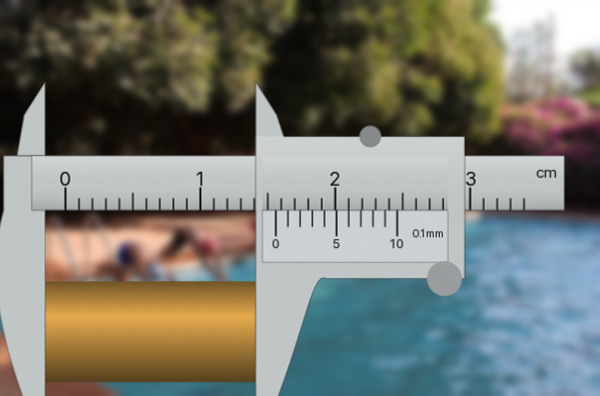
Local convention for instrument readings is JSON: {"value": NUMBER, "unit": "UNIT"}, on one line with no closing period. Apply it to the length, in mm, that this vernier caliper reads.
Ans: {"value": 15.6, "unit": "mm"}
